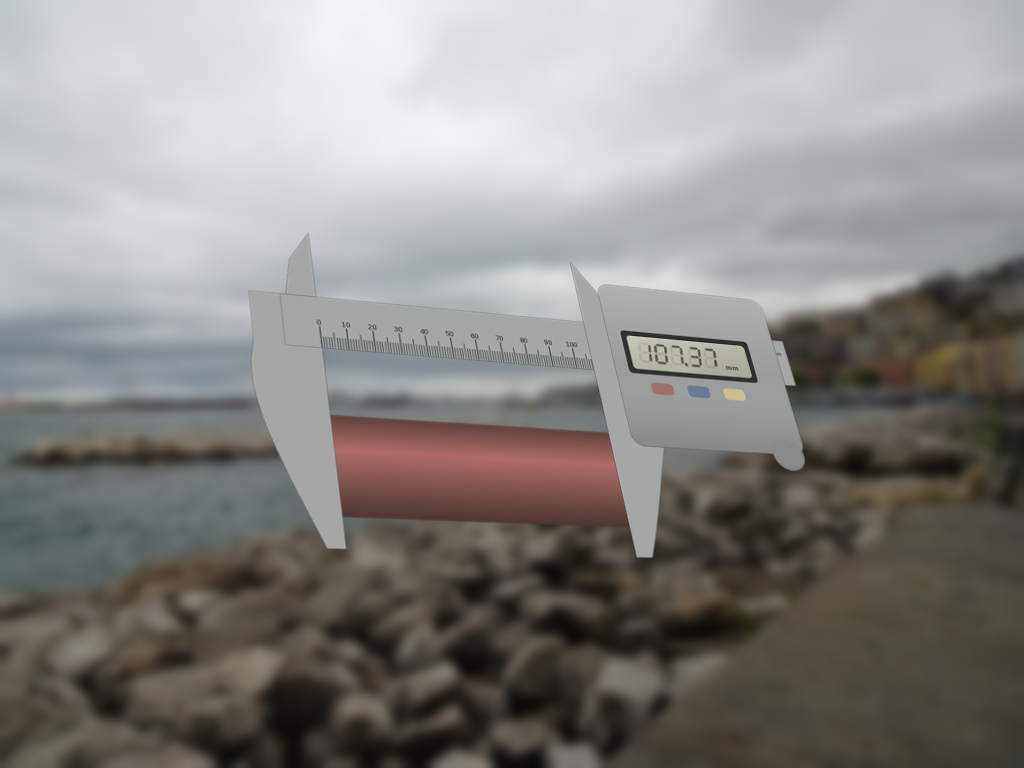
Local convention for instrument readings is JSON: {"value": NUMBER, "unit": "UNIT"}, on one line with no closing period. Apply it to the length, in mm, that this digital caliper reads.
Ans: {"value": 107.37, "unit": "mm"}
